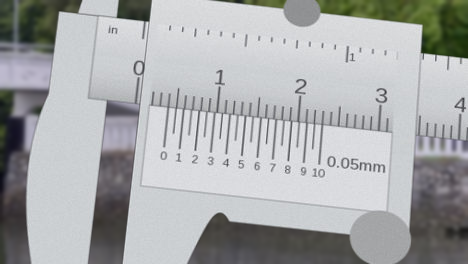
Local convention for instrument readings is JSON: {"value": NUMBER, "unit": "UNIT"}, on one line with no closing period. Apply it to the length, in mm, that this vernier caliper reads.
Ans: {"value": 4.0, "unit": "mm"}
